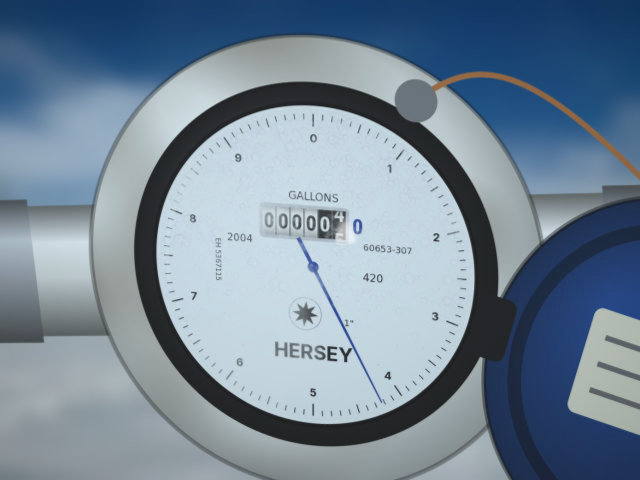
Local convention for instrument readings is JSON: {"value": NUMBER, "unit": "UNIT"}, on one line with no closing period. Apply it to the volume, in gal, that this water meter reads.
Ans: {"value": 44.2, "unit": "gal"}
